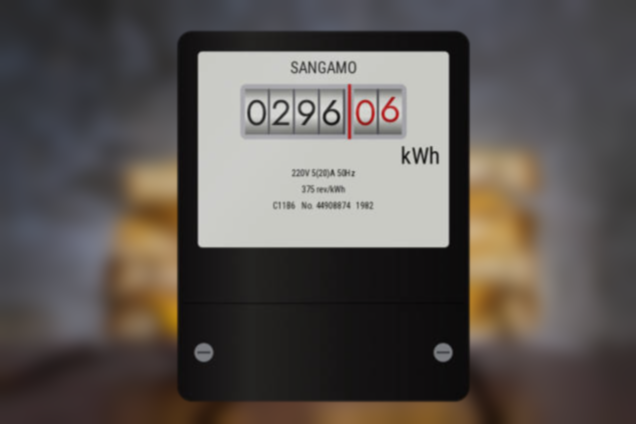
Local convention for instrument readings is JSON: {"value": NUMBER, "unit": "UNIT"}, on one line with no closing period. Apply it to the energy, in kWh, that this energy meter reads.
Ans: {"value": 296.06, "unit": "kWh"}
